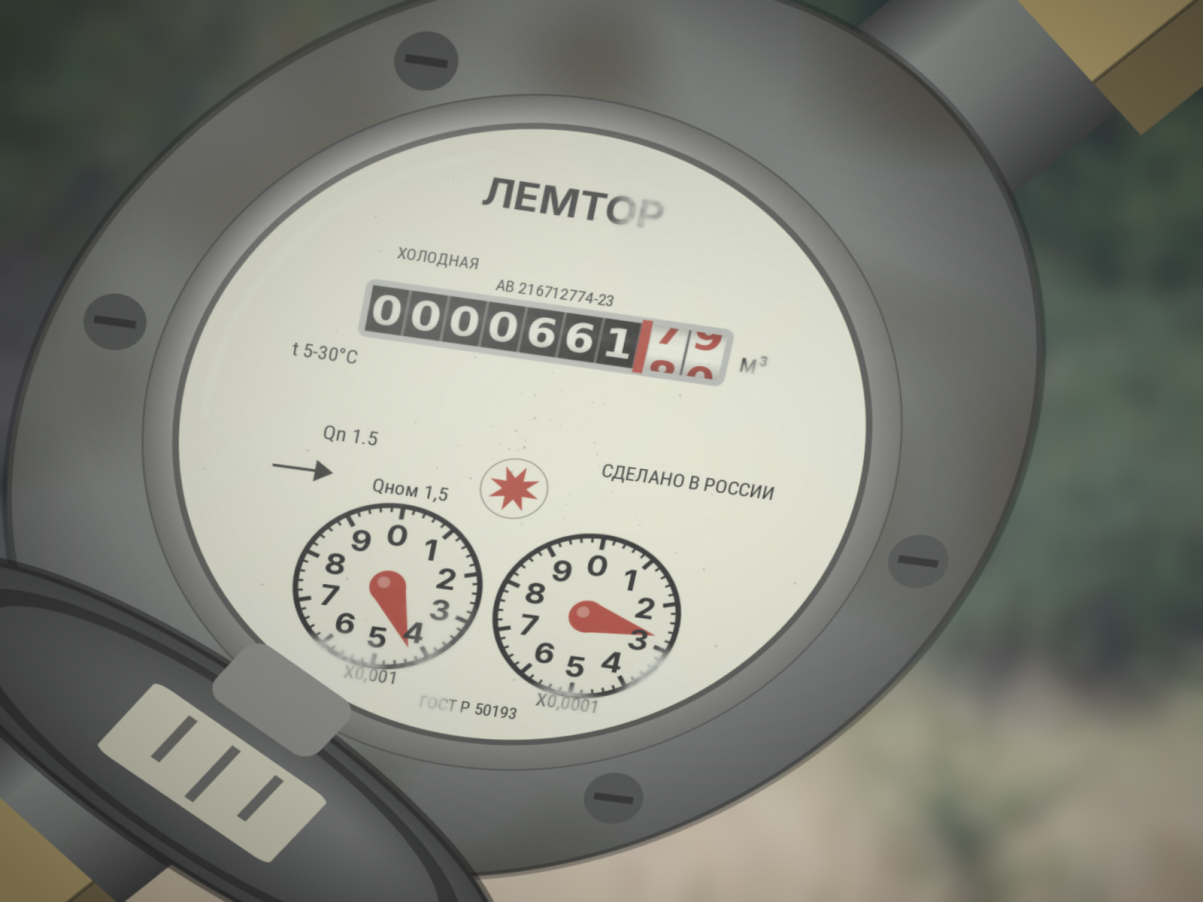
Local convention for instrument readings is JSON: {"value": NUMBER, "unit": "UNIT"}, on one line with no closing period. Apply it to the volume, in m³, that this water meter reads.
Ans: {"value": 661.7942, "unit": "m³"}
